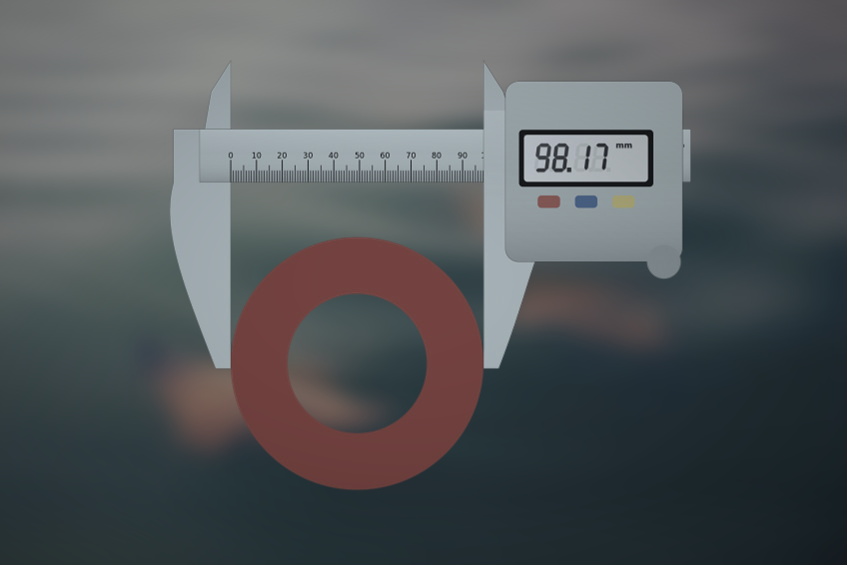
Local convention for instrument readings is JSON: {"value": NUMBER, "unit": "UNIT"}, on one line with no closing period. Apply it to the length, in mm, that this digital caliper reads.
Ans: {"value": 98.17, "unit": "mm"}
